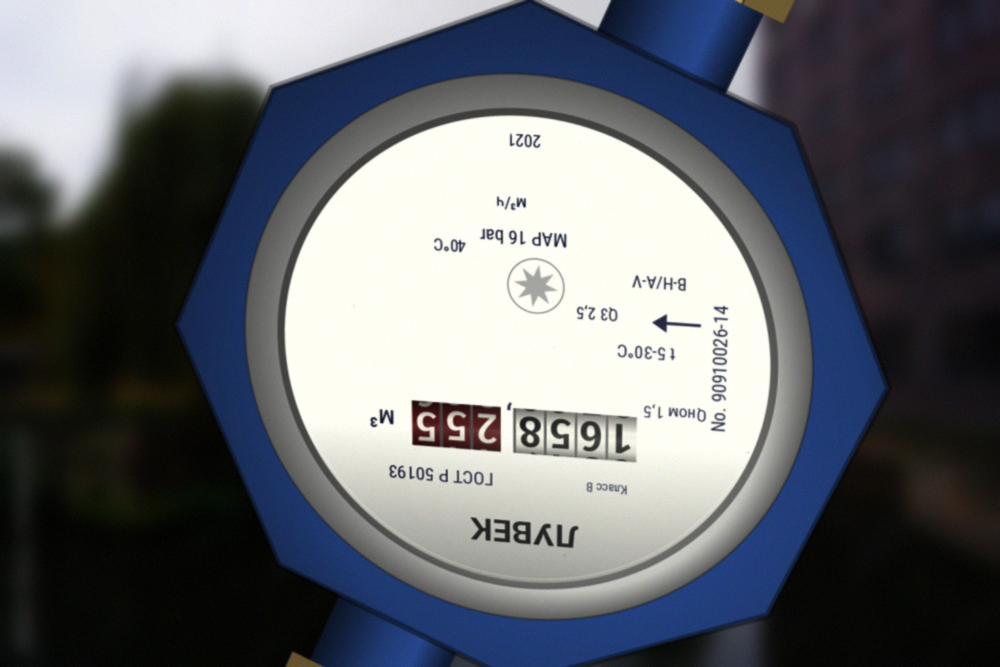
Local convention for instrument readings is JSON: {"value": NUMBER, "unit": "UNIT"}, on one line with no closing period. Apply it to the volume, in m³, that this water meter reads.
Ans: {"value": 1658.255, "unit": "m³"}
